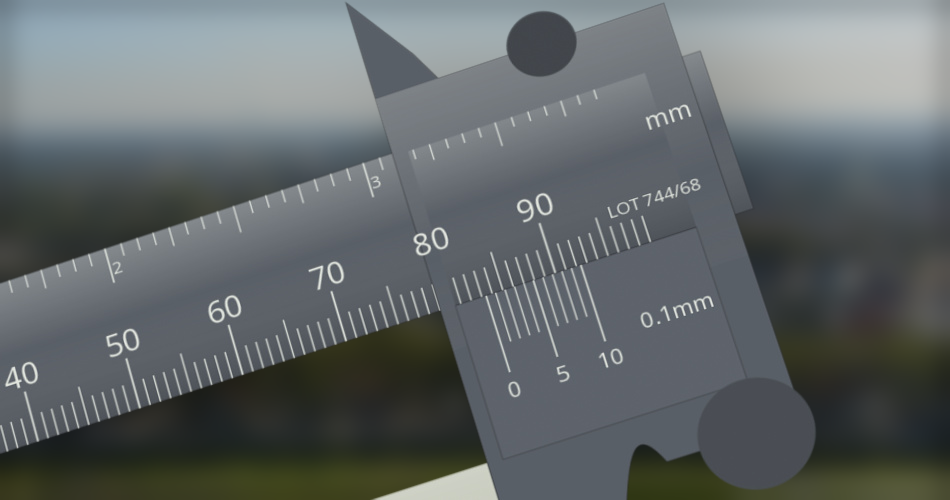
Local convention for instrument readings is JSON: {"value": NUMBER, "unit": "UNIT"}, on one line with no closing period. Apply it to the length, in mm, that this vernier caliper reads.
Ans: {"value": 83.4, "unit": "mm"}
